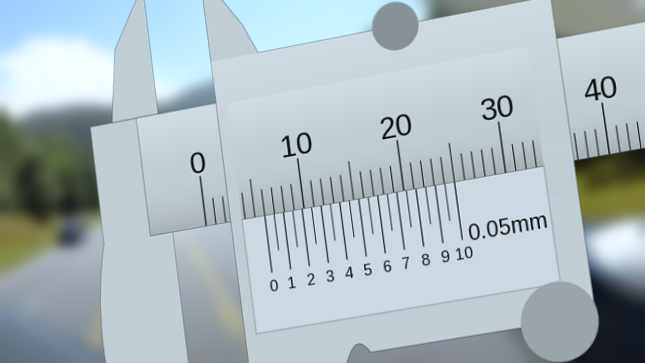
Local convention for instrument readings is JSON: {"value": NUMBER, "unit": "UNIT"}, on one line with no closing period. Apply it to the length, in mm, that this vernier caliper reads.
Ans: {"value": 6.0, "unit": "mm"}
